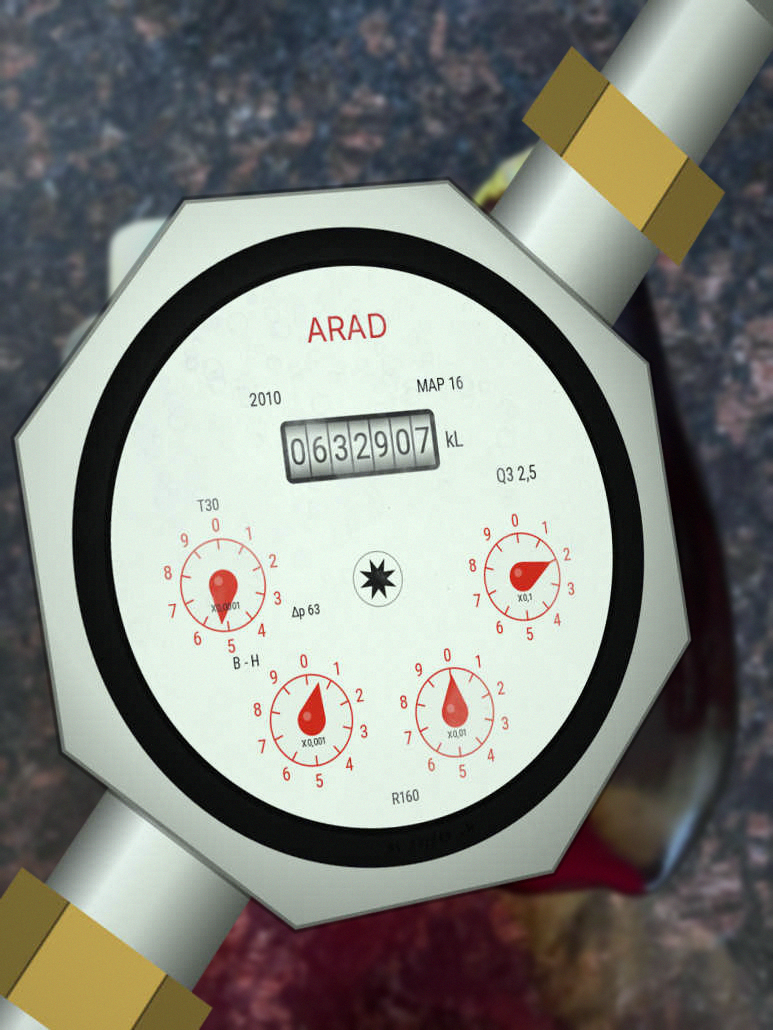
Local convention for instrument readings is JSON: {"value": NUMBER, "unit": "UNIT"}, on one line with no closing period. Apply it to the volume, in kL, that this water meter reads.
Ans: {"value": 632907.2005, "unit": "kL"}
